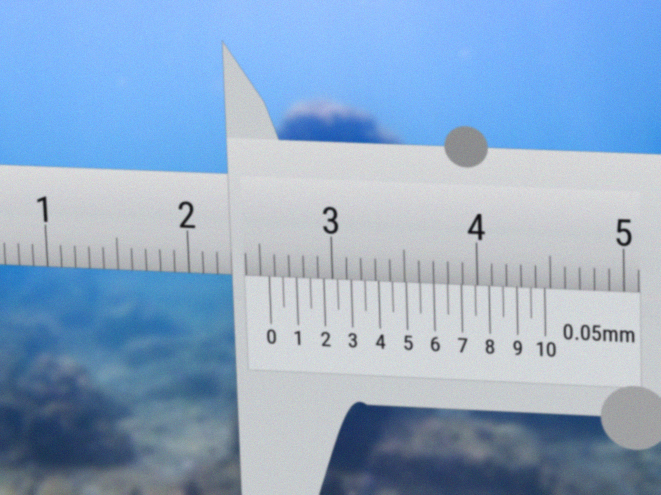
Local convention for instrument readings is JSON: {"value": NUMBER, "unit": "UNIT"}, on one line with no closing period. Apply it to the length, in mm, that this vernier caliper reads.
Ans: {"value": 25.6, "unit": "mm"}
